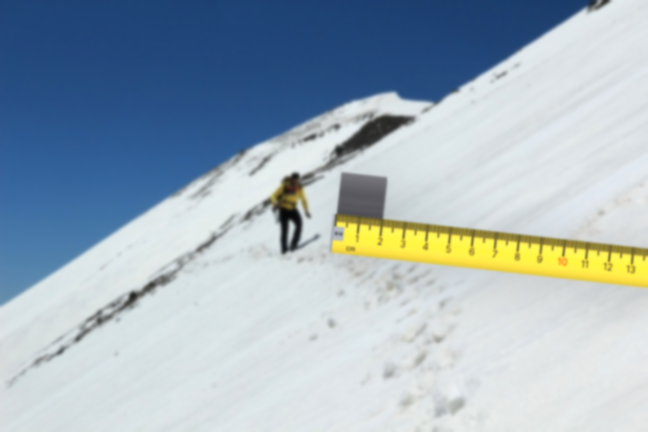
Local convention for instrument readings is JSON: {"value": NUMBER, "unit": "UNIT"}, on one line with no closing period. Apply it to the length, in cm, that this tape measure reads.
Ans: {"value": 2, "unit": "cm"}
